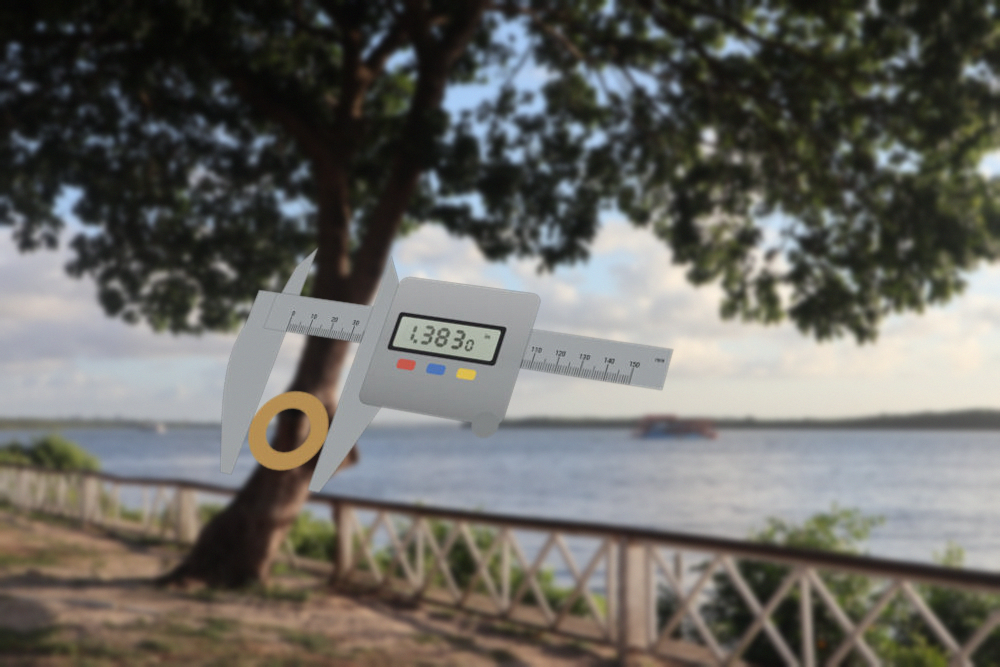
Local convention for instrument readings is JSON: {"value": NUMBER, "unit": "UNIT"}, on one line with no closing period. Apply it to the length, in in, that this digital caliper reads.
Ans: {"value": 1.3830, "unit": "in"}
